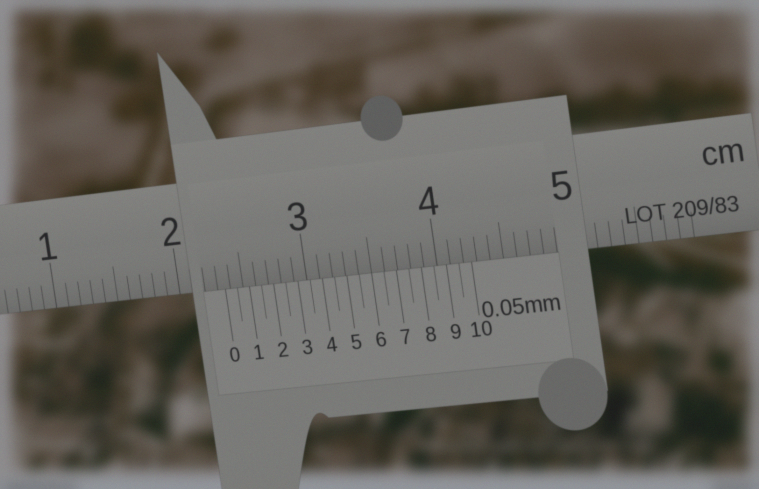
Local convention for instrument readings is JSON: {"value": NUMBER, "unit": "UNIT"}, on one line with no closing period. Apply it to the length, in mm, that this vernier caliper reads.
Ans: {"value": 23.6, "unit": "mm"}
